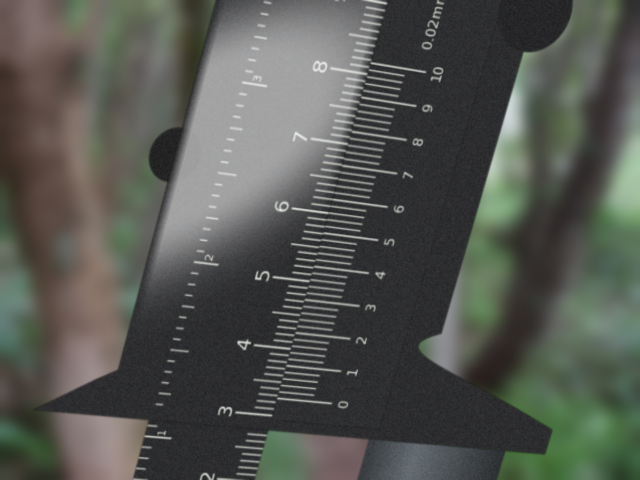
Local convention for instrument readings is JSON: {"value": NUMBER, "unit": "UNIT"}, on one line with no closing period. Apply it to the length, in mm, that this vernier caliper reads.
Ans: {"value": 32.6, "unit": "mm"}
